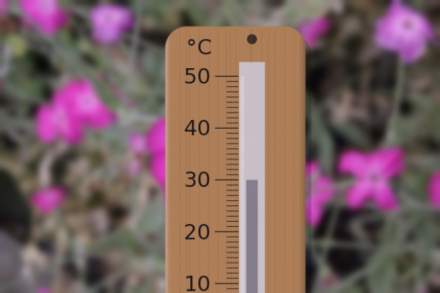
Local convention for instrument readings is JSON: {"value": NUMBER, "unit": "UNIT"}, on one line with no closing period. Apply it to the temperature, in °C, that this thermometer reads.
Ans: {"value": 30, "unit": "°C"}
